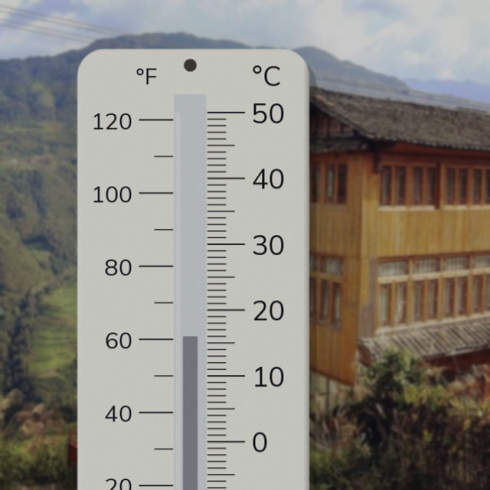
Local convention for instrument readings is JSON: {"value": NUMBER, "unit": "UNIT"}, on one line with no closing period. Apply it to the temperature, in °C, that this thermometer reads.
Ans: {"value": 16, "unit": "°C"}
